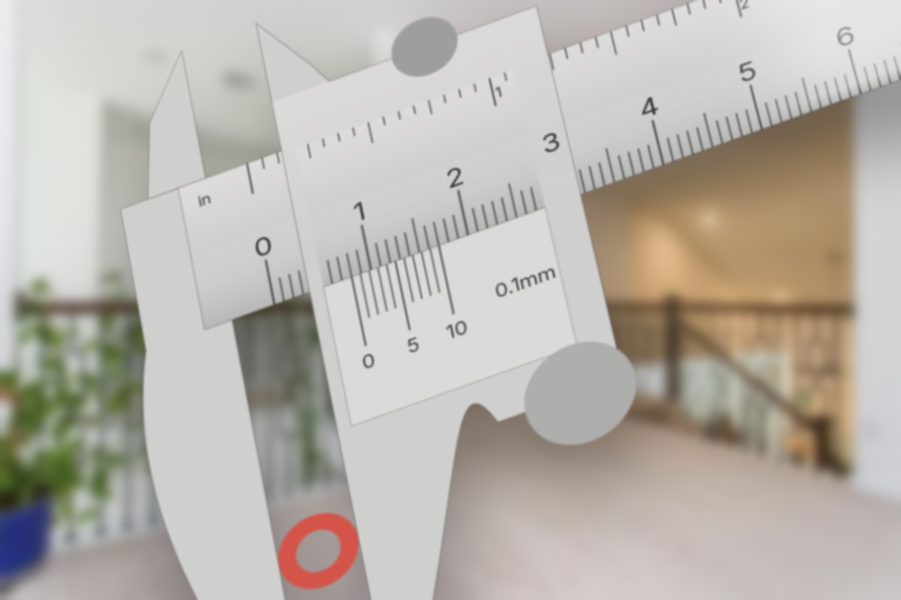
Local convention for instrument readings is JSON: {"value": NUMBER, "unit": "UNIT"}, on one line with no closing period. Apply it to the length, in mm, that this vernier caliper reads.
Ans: {"value": 8.0, "unit": "mm"}
